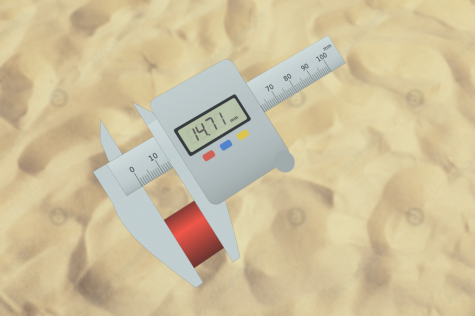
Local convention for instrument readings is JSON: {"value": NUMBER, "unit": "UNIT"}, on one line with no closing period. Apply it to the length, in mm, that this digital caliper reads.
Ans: {"value": 14.71, "unit": "mm"}
